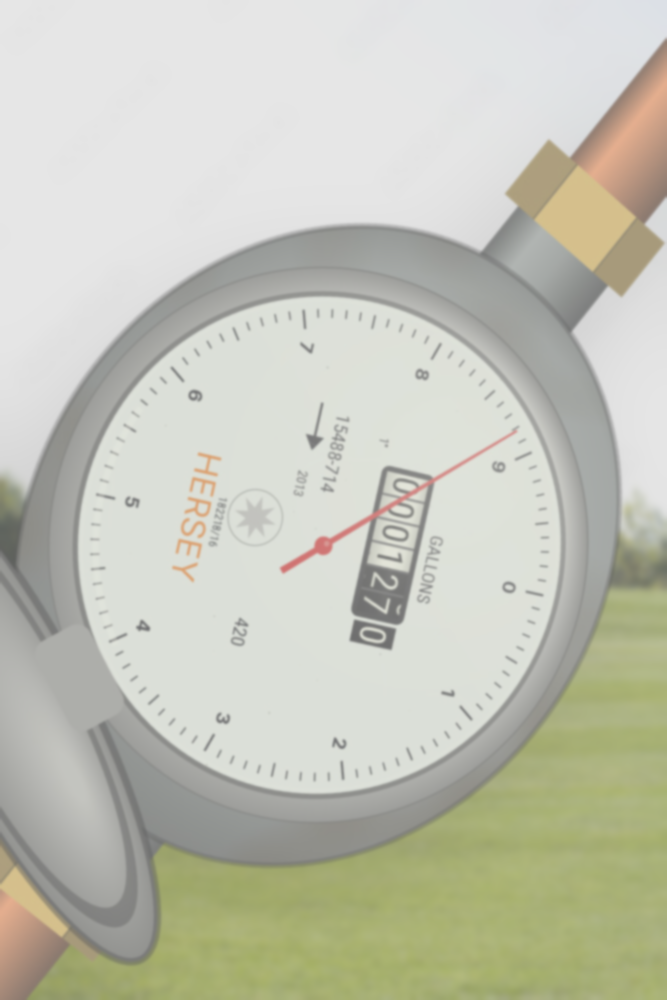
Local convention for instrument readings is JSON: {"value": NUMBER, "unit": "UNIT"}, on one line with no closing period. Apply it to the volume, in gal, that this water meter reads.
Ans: {"value": 1268.8, "unit": "gal"}
